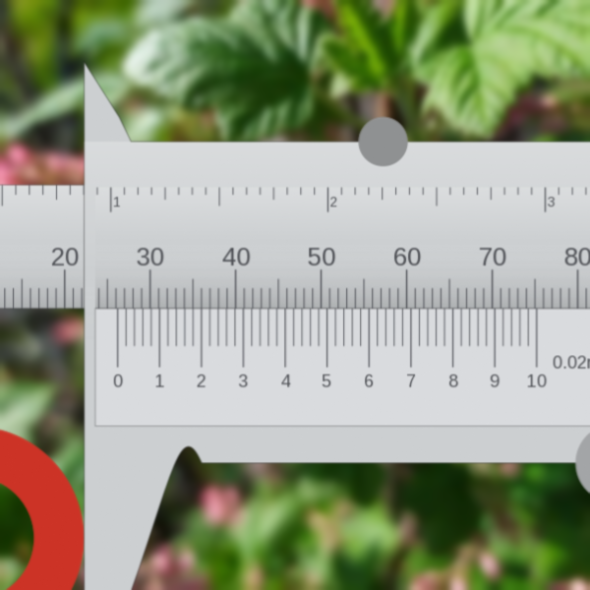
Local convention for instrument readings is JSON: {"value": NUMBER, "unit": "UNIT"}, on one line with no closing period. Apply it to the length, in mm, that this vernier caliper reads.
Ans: {"value": 26.2, "unit": "mm"}
